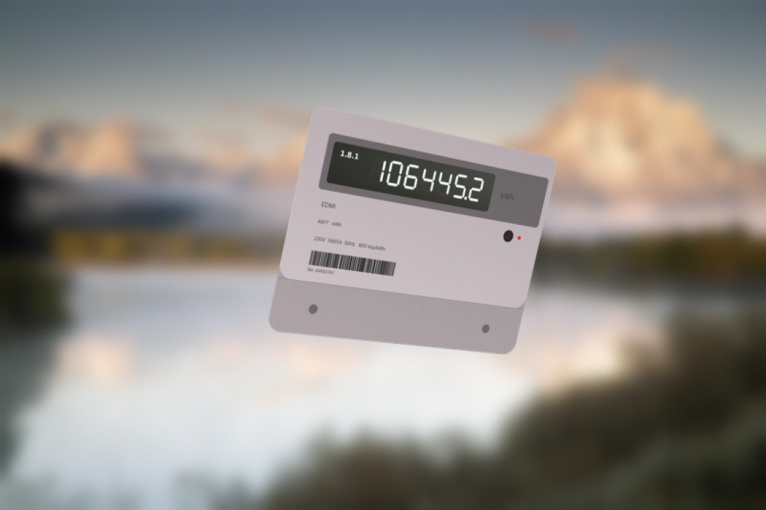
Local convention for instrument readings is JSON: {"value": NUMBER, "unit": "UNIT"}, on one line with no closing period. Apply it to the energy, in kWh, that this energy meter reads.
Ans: {"value": 106445.2, "unit": "kWh"}
